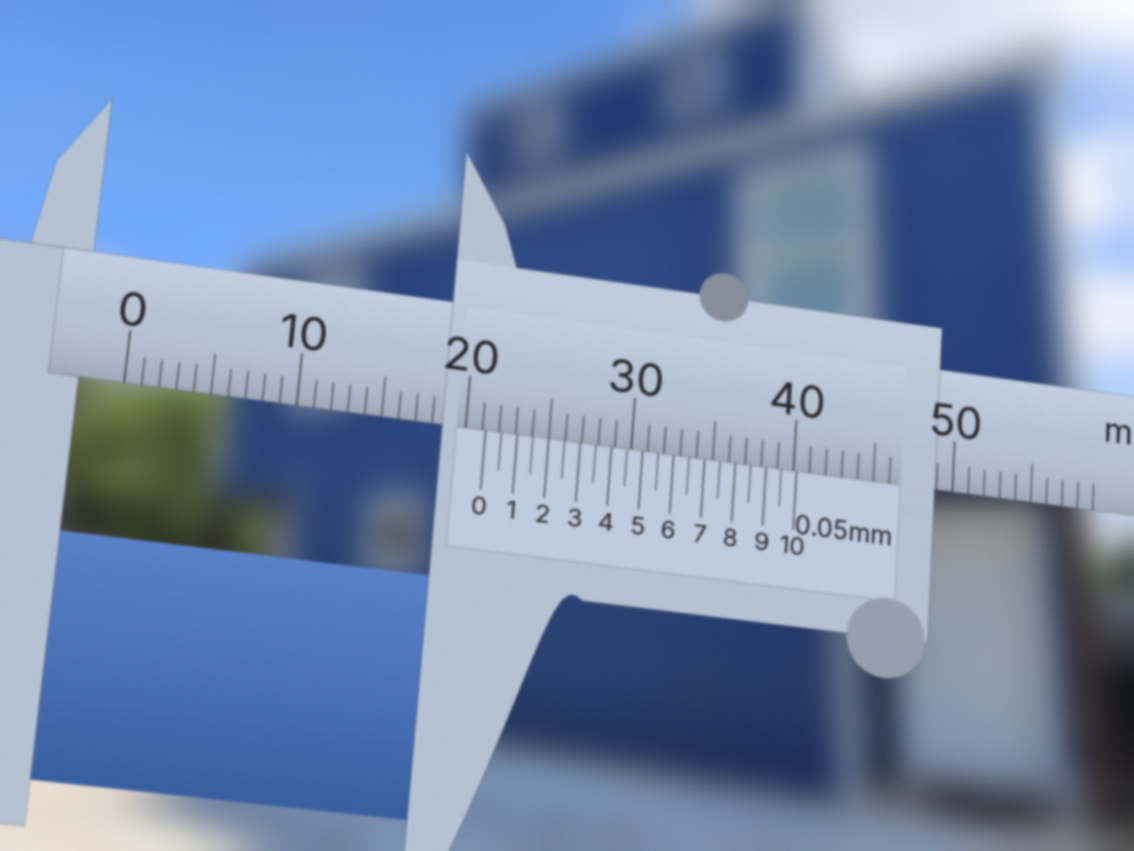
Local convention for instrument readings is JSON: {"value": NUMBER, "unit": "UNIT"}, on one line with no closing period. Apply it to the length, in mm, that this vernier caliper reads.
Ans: {"value": 21.2, "unit": "mm"}
